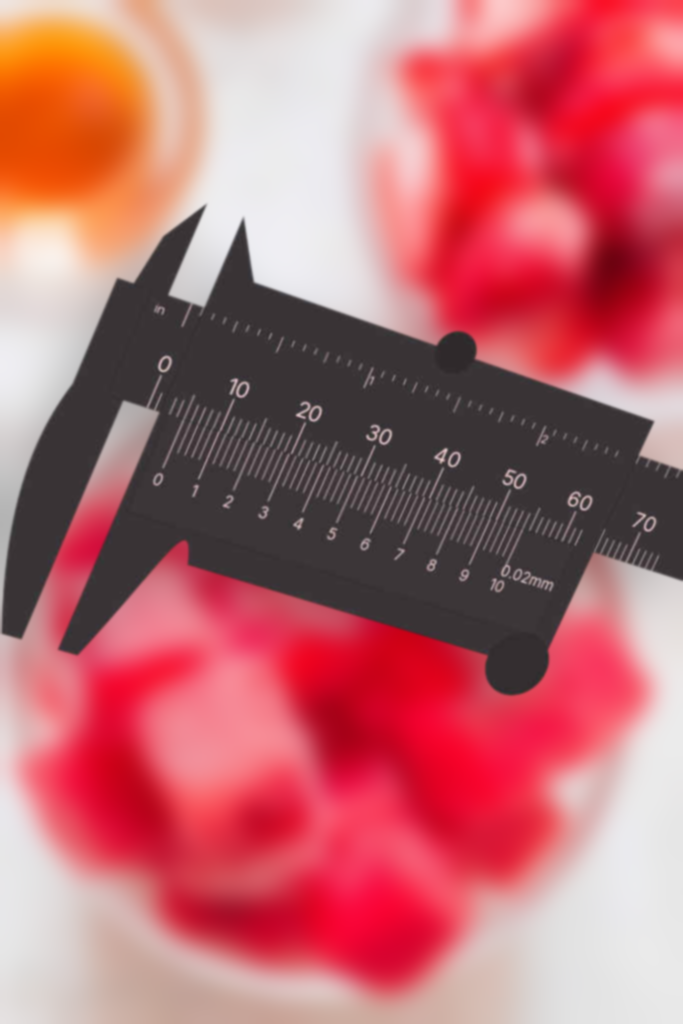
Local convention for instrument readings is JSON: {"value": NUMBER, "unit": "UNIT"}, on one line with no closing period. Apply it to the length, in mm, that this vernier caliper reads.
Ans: {"value": 5.0, "unit": "mm"}
